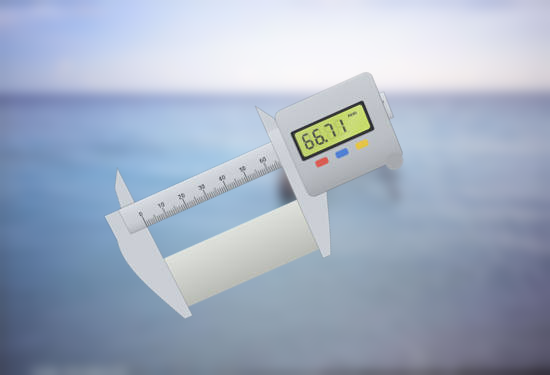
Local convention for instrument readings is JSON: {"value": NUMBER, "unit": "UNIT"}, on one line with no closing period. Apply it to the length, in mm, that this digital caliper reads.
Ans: {"value": 66.71, "unit": "mm"}
